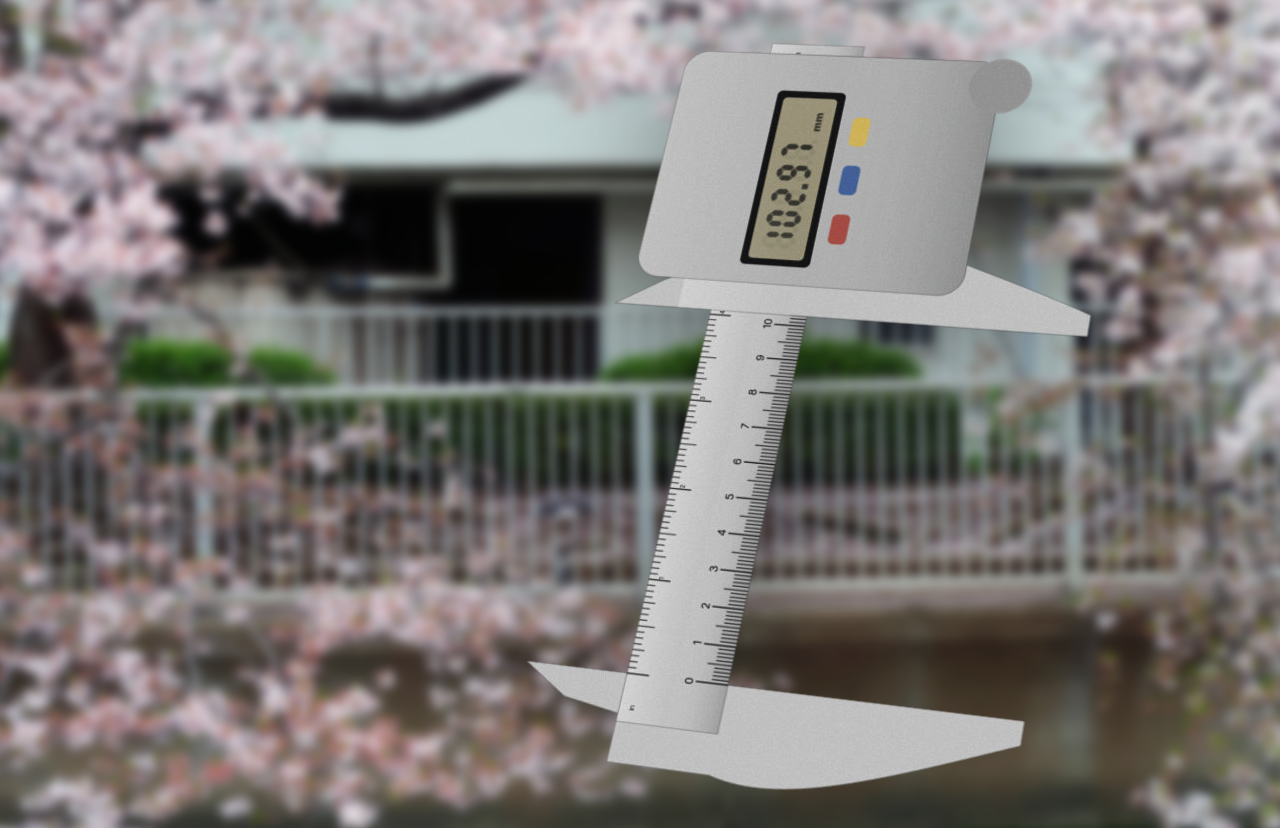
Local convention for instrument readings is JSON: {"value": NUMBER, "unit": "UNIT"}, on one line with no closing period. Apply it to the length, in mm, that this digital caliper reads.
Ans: {"value": 102.97, "unit": "mm"}
